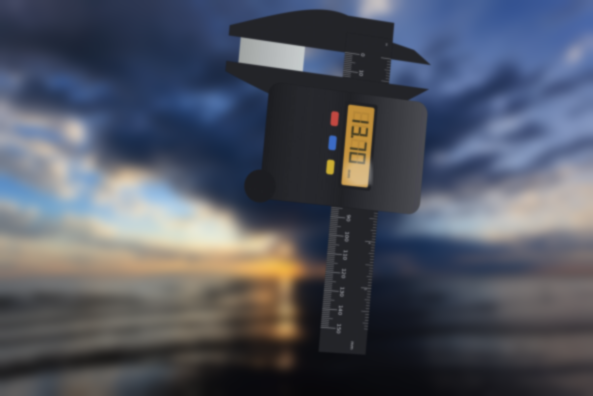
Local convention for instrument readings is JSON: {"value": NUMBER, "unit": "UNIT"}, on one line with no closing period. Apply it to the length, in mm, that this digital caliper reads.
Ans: {"value": 13.70, "unit": "mm"}
